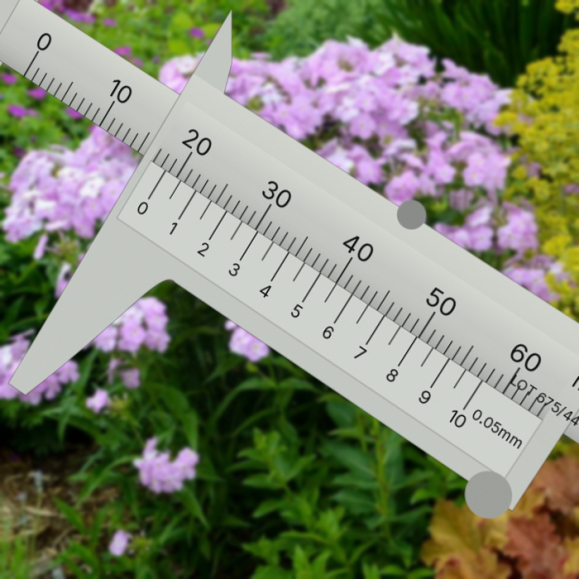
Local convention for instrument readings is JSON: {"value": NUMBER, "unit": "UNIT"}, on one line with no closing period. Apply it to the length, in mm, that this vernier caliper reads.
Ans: {"value": 18.6, "unit": "mm"}
